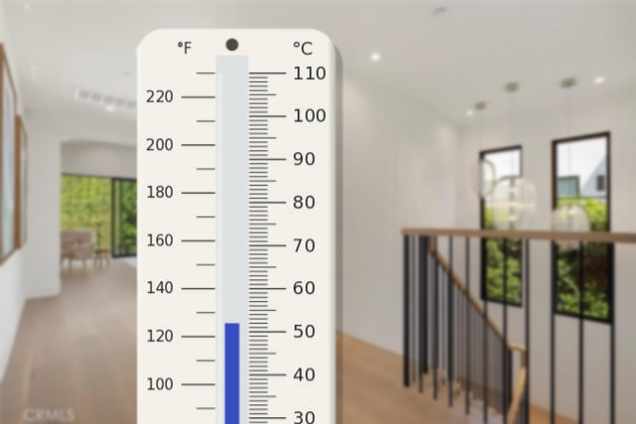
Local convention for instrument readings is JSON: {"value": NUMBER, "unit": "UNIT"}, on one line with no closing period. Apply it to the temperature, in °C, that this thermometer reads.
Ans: {"value": 52, "unit": "°C"}
